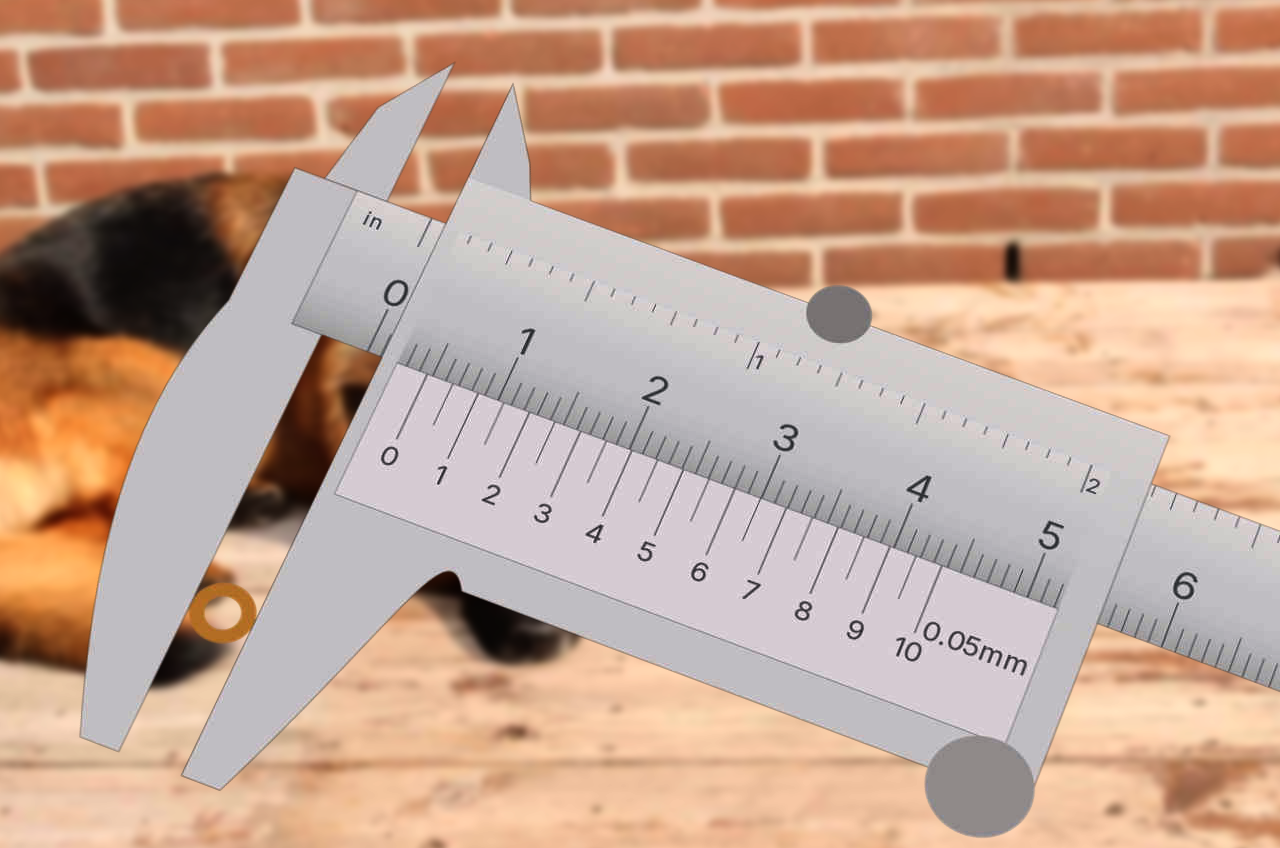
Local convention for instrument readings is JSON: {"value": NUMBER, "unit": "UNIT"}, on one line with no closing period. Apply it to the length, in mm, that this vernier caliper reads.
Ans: {"value": 4.6, "unit": "mm"}
